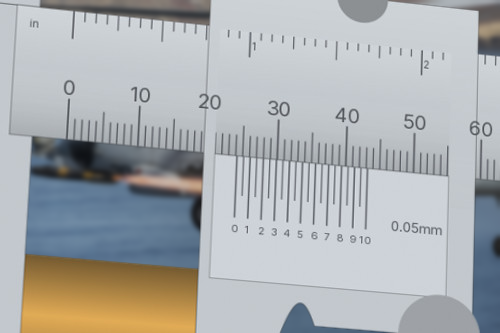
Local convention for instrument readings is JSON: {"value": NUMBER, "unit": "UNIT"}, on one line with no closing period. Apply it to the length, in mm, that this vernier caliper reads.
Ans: {"value": 24.2, "unit": "mm"}
